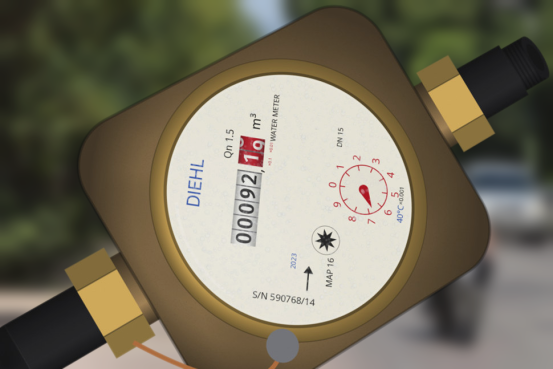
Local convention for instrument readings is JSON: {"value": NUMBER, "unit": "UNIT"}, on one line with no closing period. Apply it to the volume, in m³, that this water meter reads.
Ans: {"value": 92.186, "unit": "m³"}
